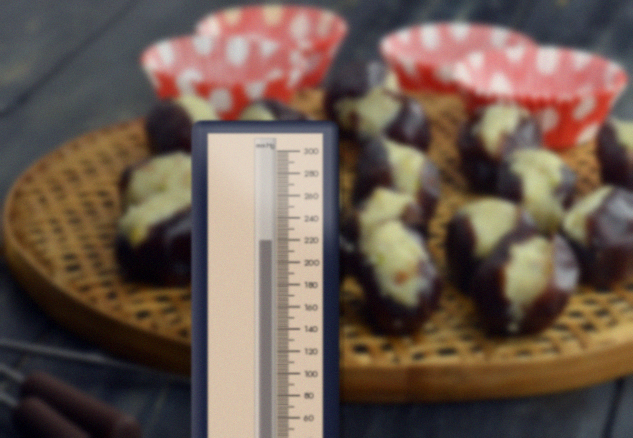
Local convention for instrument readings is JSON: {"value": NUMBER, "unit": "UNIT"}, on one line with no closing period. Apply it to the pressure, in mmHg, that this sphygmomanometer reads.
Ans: {"value": 220, "unit": "mmHg"}
